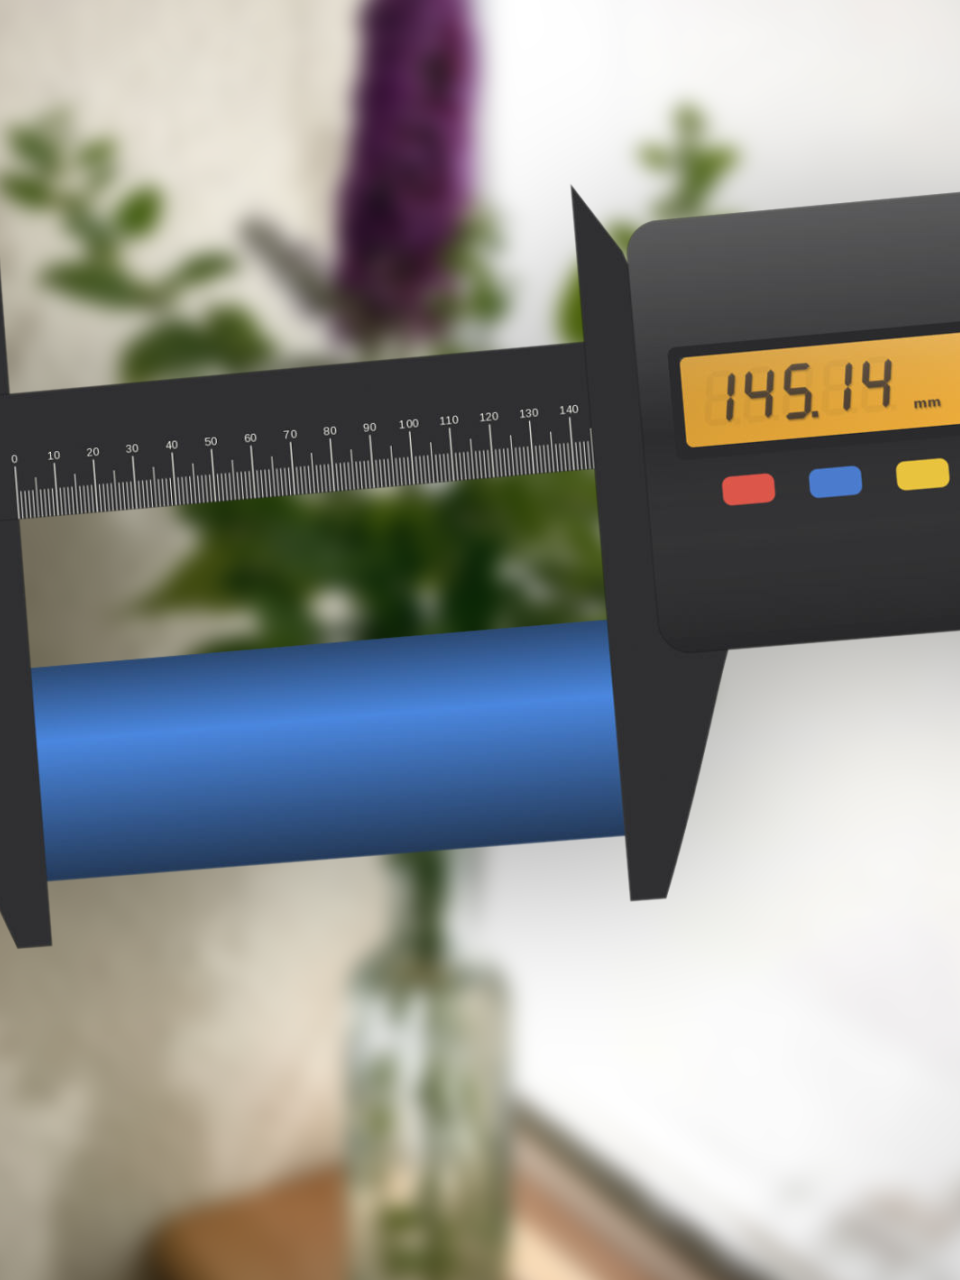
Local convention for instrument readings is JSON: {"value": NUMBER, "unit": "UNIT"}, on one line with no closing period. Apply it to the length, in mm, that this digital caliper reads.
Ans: {"value": 145.14, "unit": "mm"}
